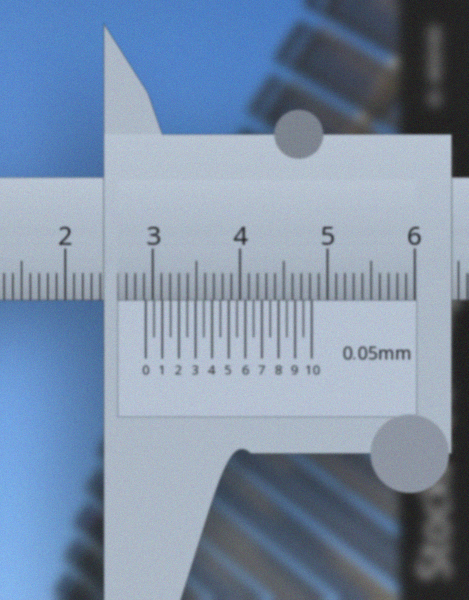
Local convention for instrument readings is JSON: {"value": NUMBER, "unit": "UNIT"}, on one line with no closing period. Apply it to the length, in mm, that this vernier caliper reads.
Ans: {"value": 29.2, "unit": "mm"}
